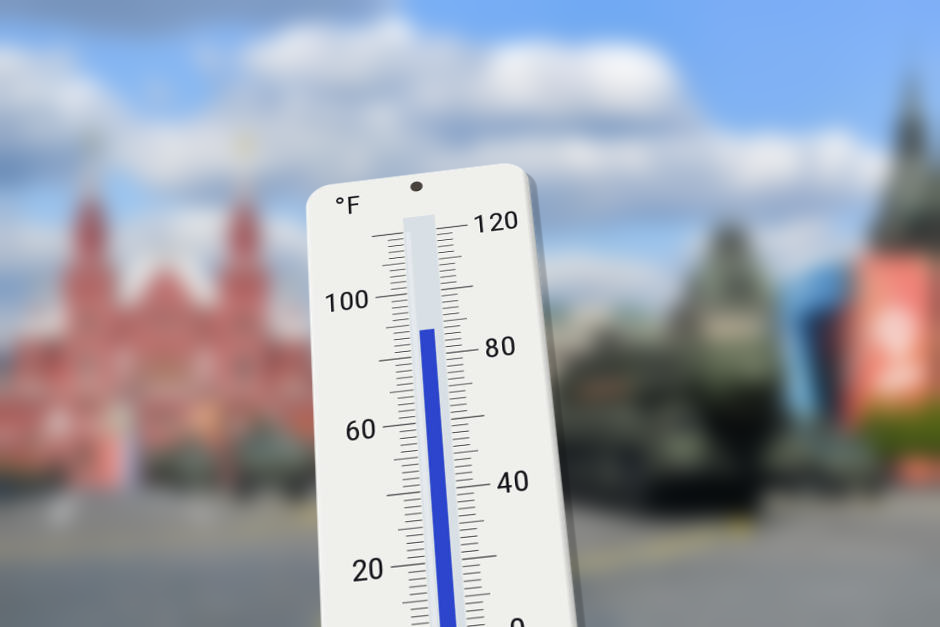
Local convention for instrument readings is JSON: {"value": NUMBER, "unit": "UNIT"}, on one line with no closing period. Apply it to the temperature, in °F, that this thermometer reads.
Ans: {"value": 88, "unit": "°F"}
